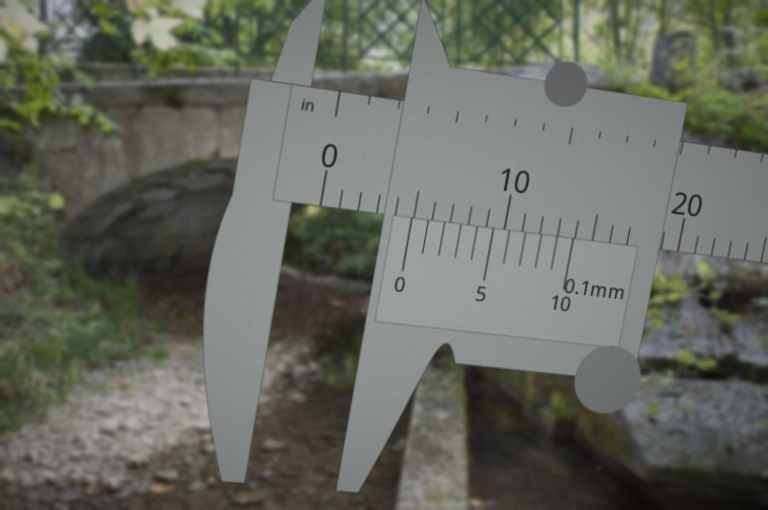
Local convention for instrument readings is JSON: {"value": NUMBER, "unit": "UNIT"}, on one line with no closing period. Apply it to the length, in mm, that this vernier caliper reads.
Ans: {"value": 4.9, "unit": "mm"}
